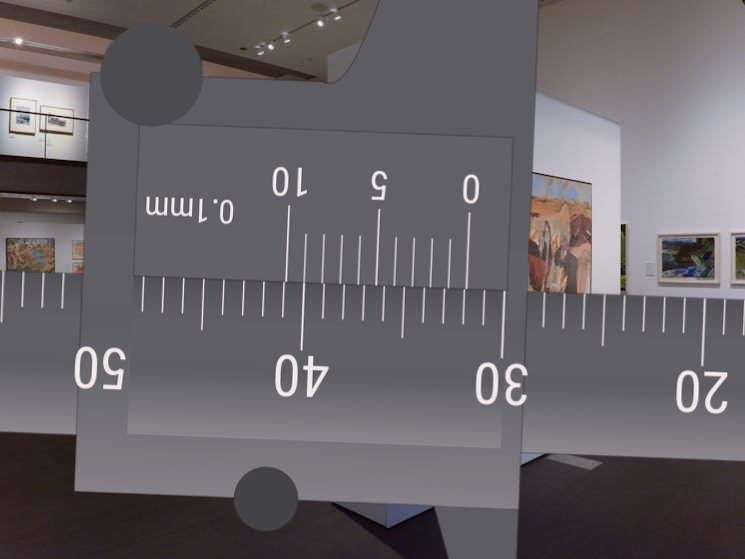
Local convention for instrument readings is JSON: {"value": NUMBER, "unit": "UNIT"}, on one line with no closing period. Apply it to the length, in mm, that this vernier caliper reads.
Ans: {"value": 31.9, "unit": "mm"}
